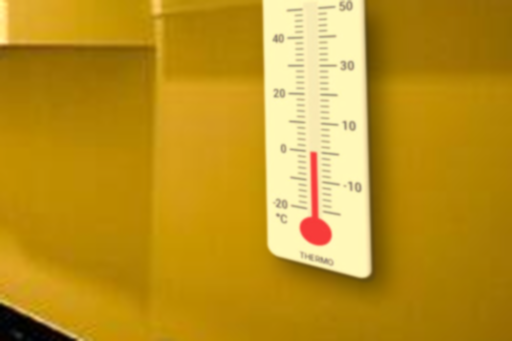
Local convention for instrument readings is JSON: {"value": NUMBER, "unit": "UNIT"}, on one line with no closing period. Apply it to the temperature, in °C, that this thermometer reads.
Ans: {"value": 0, "unit": "°C"}
